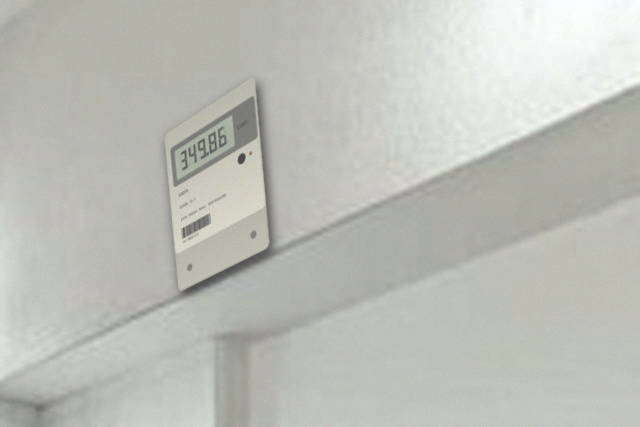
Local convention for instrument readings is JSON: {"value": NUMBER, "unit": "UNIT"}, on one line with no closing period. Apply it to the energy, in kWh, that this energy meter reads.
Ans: {"value": 349.86, "unit": "kWh"}
